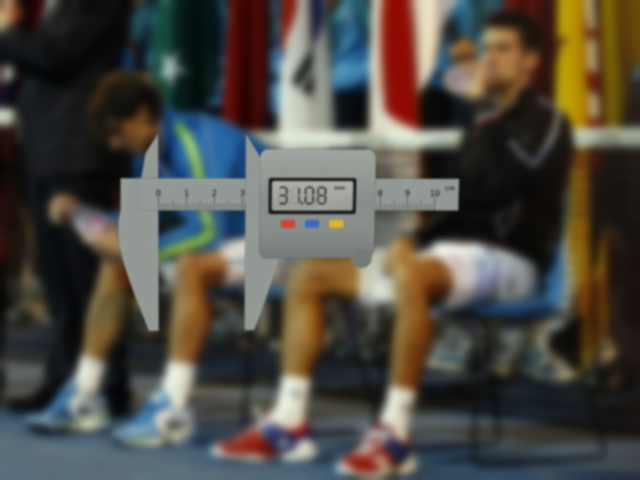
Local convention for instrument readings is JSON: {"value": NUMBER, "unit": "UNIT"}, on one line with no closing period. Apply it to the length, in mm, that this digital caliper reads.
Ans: {"value": 31.08, "unit": "mm"}
